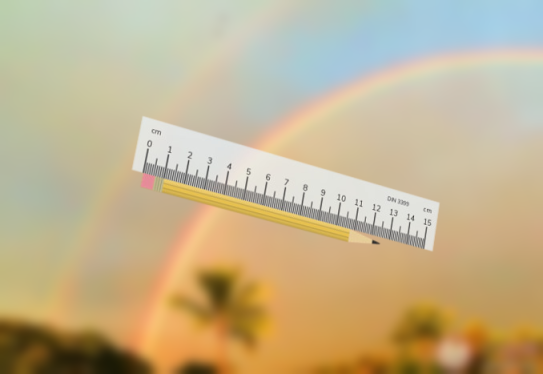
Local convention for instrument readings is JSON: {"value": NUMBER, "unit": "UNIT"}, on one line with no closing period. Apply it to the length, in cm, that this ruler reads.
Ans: {"value": 12.5, "unit": "cm"}
